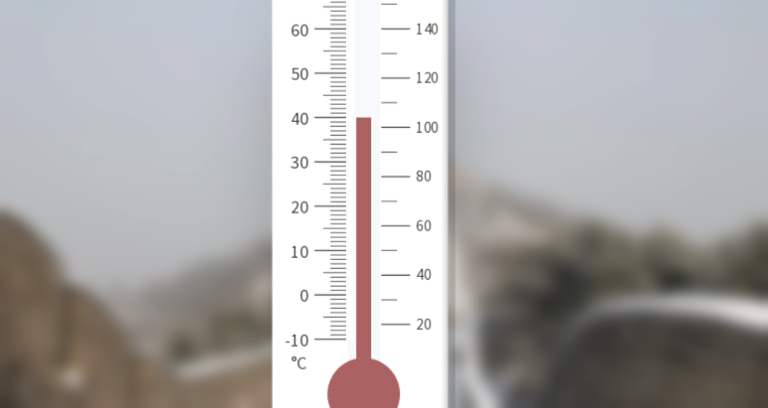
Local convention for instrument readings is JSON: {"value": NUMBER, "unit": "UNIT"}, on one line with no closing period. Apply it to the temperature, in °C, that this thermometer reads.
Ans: {"value": 40, "unit": "°C"}
